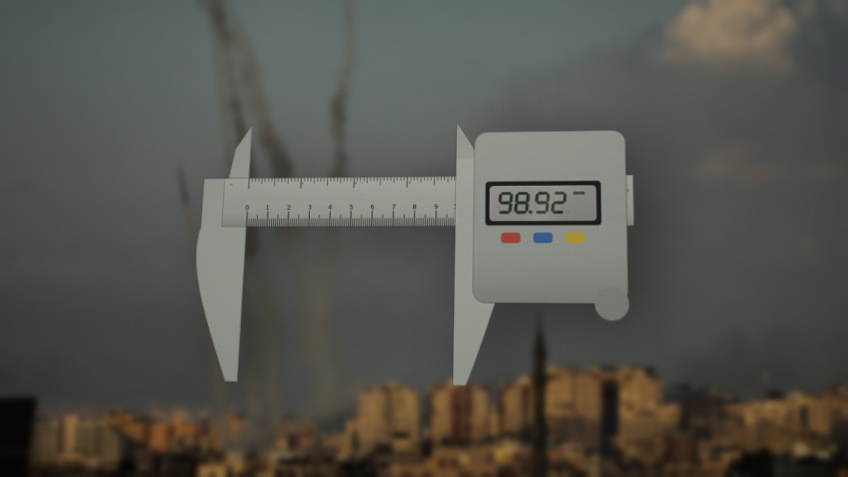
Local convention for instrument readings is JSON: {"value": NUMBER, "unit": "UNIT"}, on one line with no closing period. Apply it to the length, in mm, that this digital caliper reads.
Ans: {"value": 98.92, "unit": "mm"}
